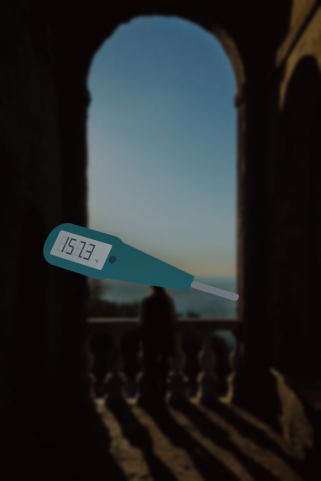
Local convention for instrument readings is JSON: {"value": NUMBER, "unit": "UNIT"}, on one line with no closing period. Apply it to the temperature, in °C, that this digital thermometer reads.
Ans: {"value": 157.3, "unit": "°C"}
